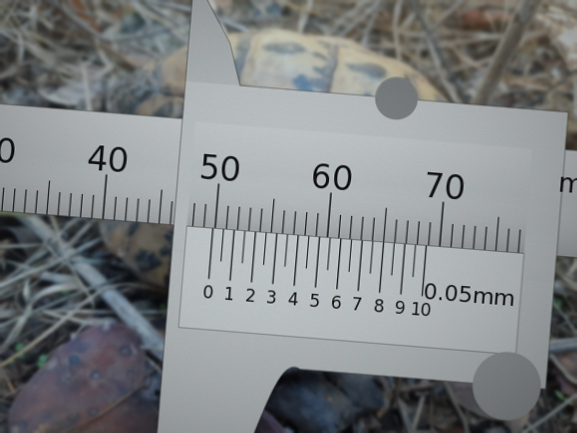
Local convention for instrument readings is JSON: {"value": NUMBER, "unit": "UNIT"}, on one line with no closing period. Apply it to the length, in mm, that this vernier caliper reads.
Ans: {"value": 49.8, "unit": "mm"}
